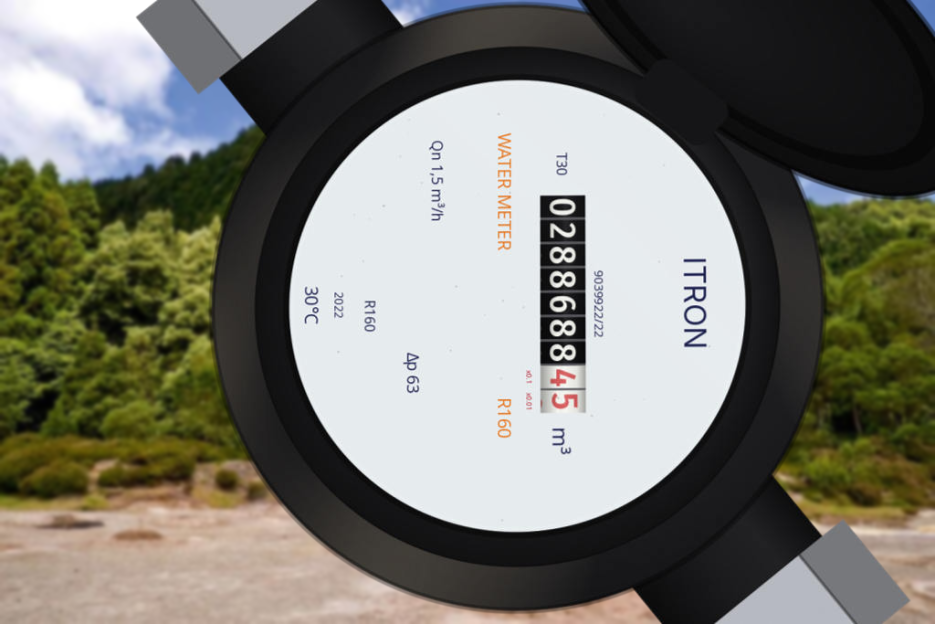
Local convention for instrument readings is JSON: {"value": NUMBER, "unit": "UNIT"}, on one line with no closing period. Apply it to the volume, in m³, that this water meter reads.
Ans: {"value": 288688.45, "unit": "m³"}
